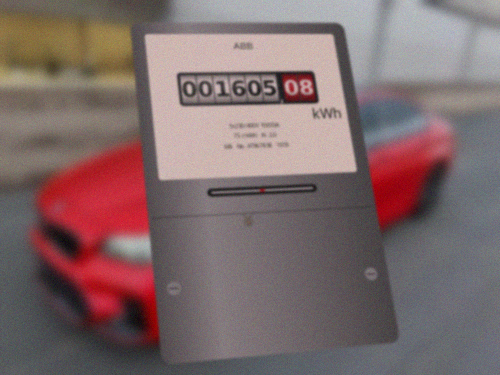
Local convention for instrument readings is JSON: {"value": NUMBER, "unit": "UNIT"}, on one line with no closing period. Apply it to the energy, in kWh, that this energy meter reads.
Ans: {"value": 1605.08, "unit": "kWh"}
